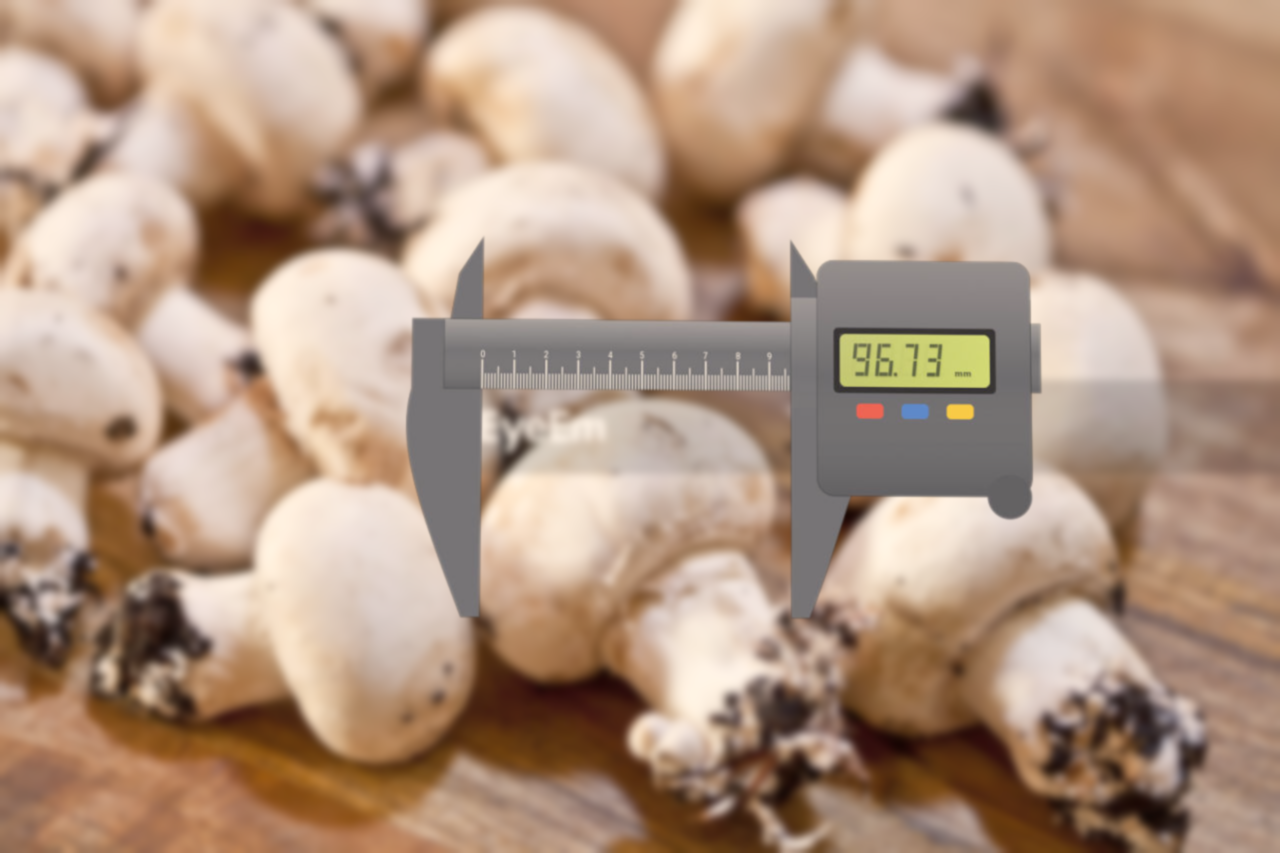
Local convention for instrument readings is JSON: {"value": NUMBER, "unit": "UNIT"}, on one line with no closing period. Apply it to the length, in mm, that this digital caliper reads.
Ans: {"value": 96.73, "unit": "mm"}
